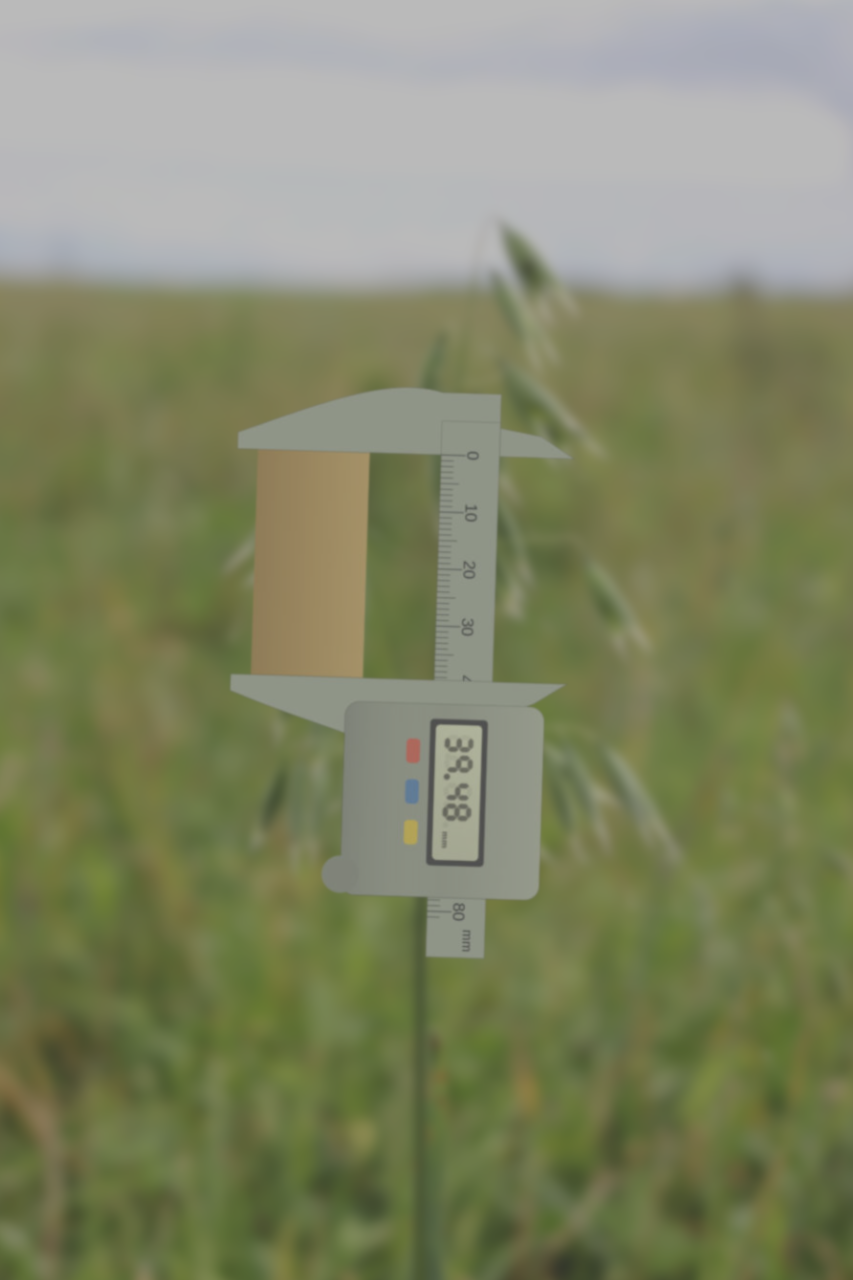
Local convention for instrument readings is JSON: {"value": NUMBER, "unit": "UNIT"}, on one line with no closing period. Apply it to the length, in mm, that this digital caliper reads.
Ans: {"value": 39.48, "unit": "mm"}
